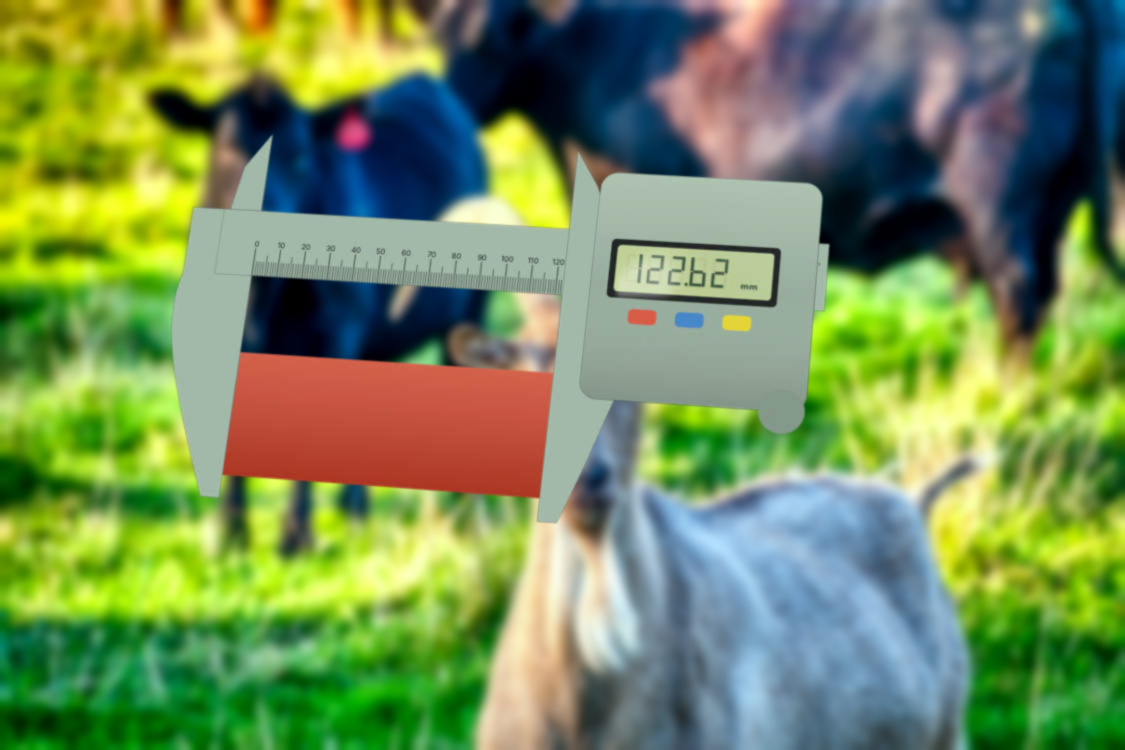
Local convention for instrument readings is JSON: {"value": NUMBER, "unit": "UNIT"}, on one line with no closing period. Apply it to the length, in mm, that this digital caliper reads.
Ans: {"value": 122.62, "unit": "mm"}
